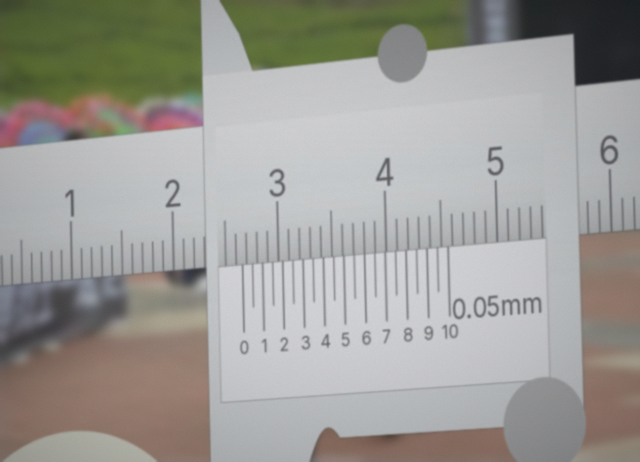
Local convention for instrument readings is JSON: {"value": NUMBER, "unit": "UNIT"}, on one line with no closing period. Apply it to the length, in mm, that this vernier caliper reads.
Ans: {"value": 26.6, "unit": "mm"}
